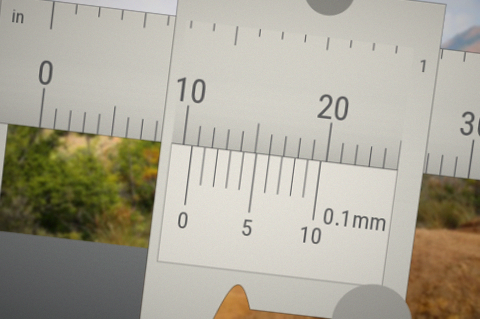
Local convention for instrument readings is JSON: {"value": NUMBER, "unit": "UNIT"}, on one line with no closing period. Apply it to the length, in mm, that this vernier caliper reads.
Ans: {"value": 10.6, "unit": "mm"}
